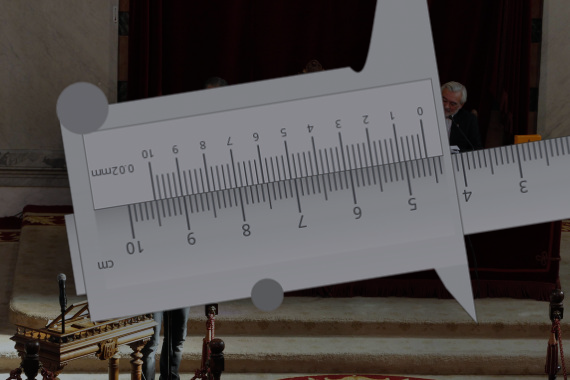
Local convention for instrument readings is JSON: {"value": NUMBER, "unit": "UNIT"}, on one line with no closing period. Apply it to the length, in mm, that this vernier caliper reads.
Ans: {"value": 46.2, "unit": "mm"}
